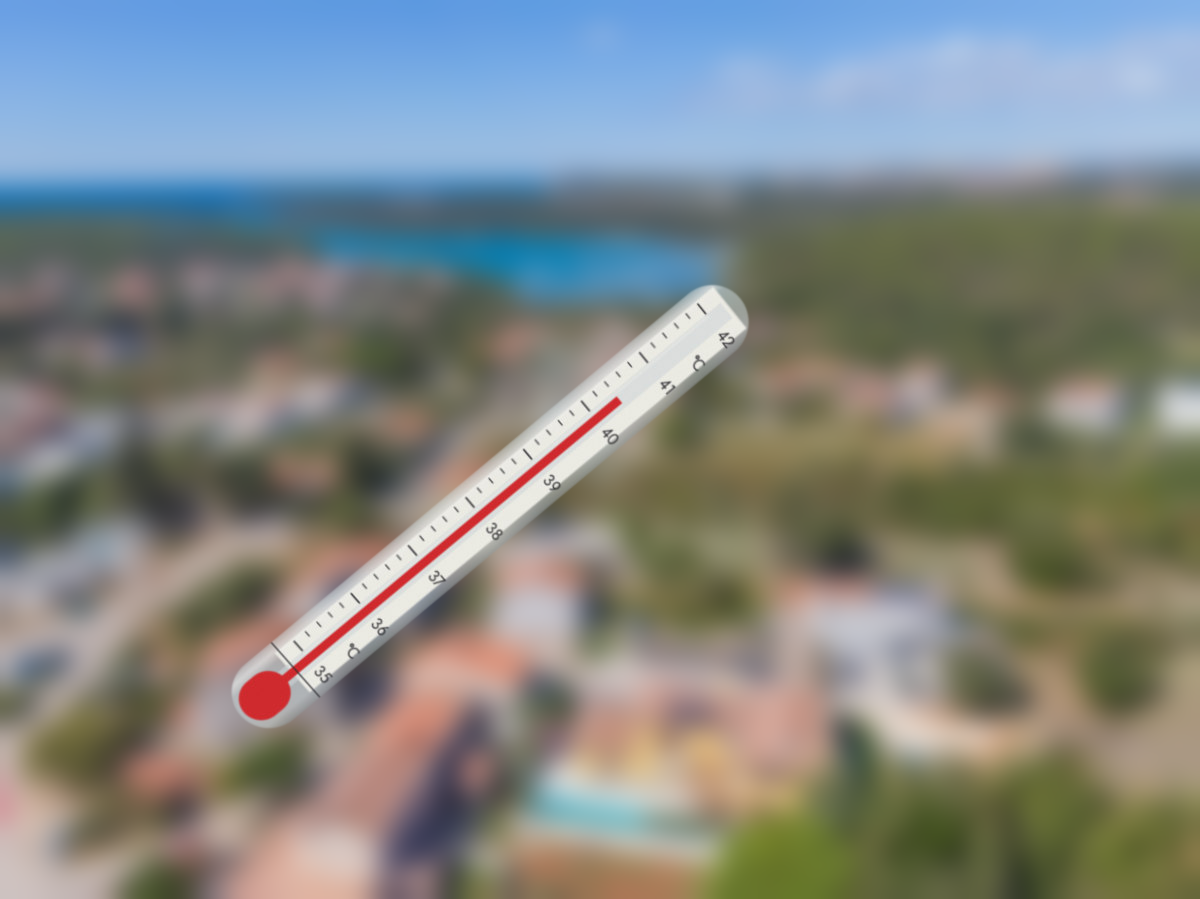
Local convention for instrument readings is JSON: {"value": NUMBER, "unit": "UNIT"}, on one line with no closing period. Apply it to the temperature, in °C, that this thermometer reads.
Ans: {"value": 40.4, "unit": "°C"}
